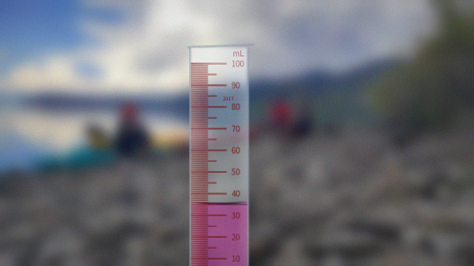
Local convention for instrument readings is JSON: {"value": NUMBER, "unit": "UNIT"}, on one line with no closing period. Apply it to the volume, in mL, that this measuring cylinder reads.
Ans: {"value": 35, "unit": "mL"}
